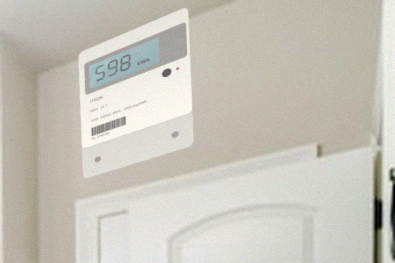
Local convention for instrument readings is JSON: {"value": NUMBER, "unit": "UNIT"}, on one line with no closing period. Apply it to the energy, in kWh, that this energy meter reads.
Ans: {"value": 598, "unit": "kWh"}
